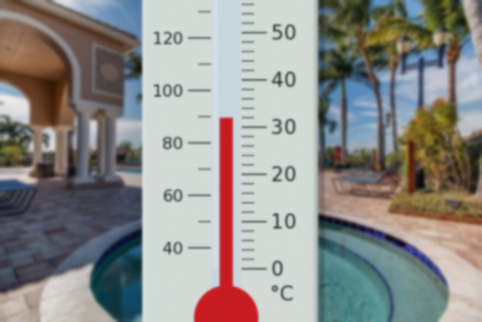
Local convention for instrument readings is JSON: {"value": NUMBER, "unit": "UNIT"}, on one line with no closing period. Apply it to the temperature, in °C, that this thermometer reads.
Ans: {"value": 32, "unit": "°C"}
